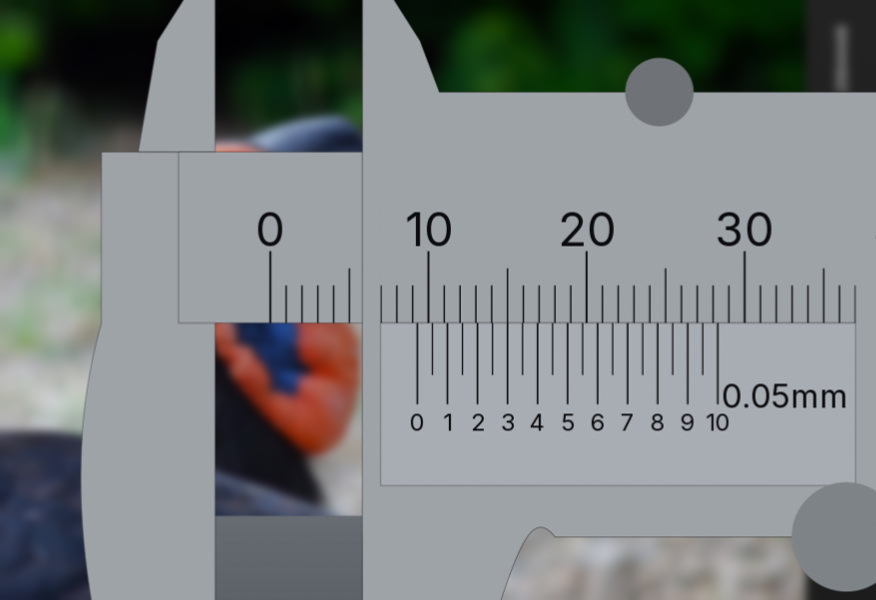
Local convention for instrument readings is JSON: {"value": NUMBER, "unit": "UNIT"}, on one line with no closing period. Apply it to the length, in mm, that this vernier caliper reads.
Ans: {"value": 9.3, "unit": "mm"}
